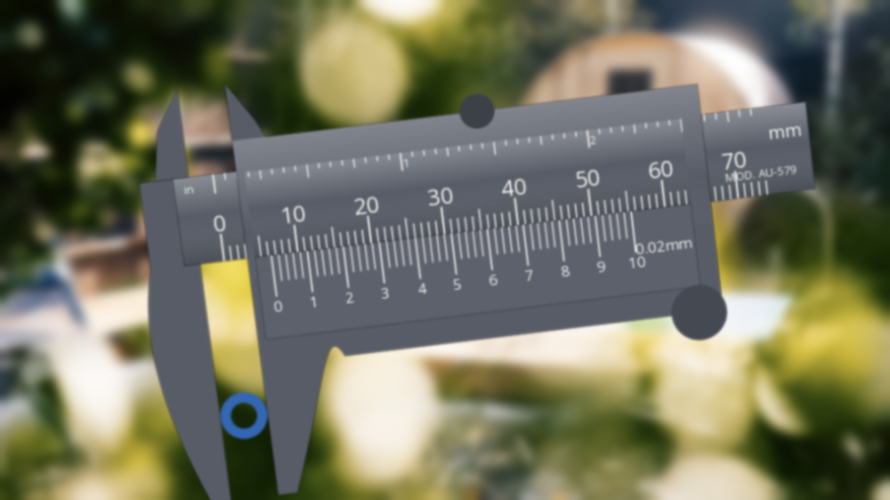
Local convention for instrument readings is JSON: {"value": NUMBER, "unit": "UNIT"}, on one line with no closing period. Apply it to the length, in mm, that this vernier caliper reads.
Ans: {"value": 6.4, "unit": "mm"}
